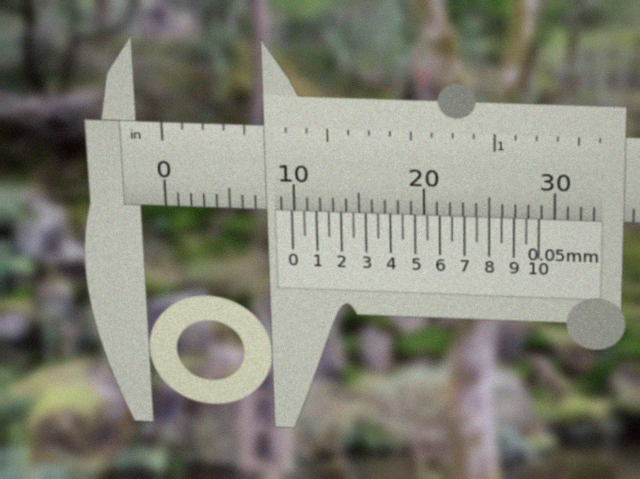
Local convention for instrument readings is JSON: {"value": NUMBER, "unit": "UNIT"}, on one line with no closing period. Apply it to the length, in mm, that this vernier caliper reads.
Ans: {"value": 9.8, "unit": "mm"}
